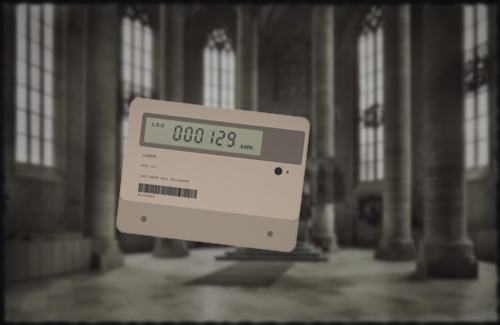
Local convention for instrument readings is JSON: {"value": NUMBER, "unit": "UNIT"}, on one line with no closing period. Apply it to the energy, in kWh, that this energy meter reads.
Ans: {"value": 129, "unit": "kWh"}
